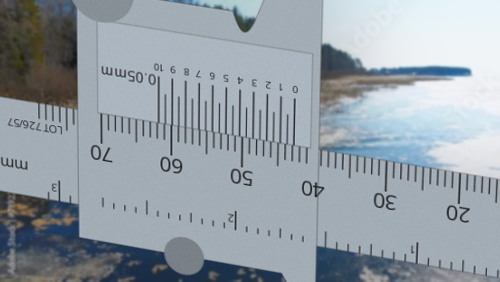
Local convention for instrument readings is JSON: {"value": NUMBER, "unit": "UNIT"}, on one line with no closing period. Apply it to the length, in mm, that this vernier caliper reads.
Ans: {"value": 42.8, "unit": "mm"}
